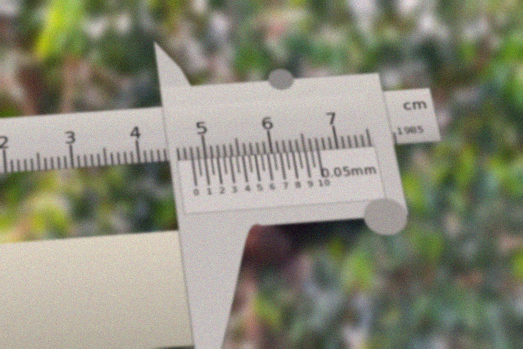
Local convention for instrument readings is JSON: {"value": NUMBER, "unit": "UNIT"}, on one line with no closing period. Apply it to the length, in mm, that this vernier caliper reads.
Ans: {"value": 48.0, "unit": "mm"}
